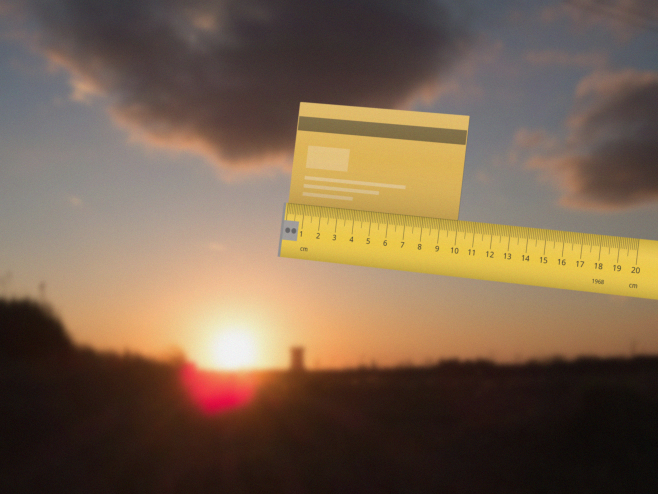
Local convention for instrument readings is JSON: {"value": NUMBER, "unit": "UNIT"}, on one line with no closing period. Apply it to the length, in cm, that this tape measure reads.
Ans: {"value": 10, "unit": "cm"}
